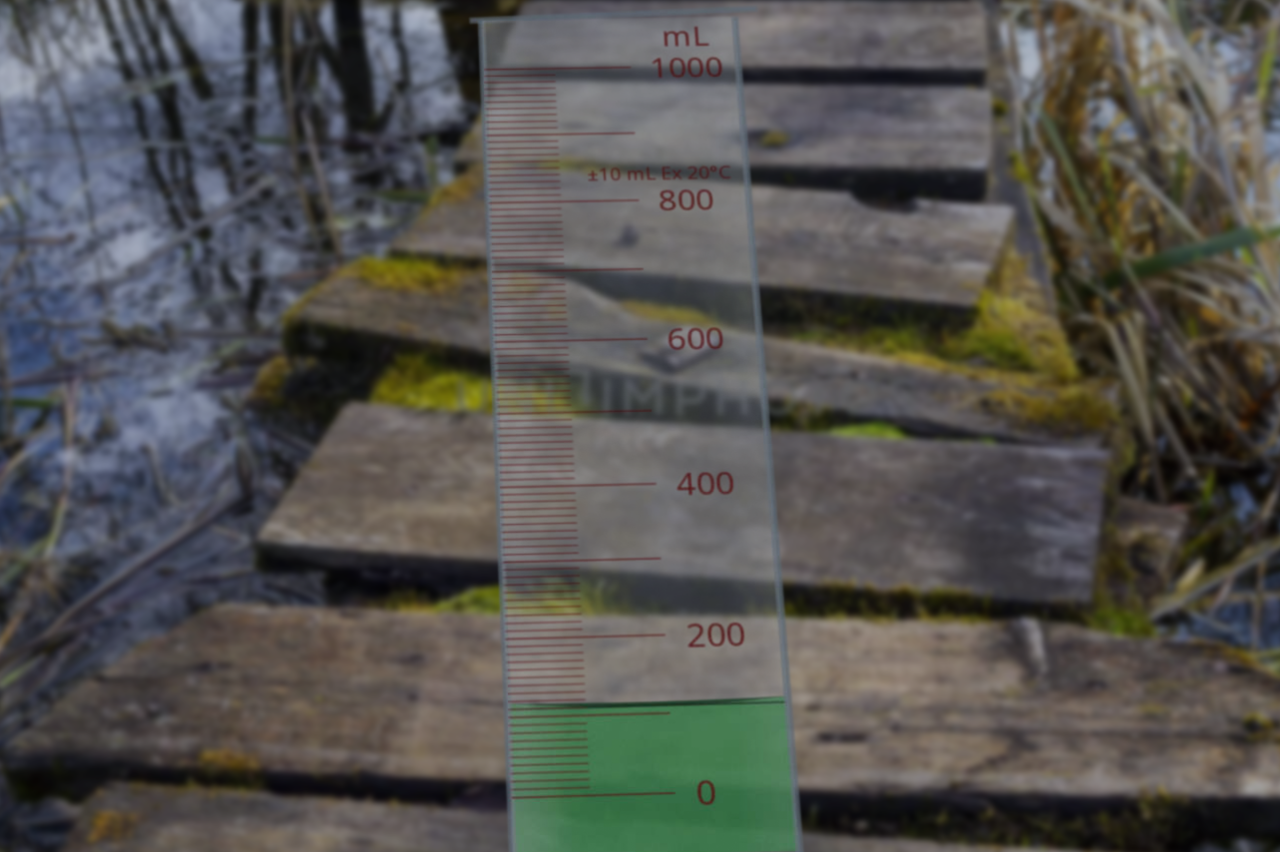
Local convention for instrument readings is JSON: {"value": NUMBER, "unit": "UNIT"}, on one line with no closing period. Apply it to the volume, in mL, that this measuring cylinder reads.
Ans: {"value": 110, "unit": "mL"}
